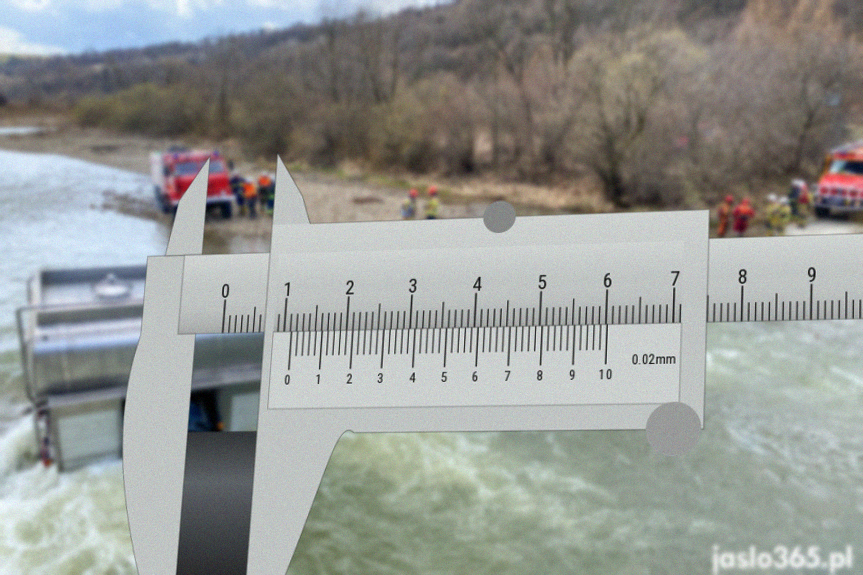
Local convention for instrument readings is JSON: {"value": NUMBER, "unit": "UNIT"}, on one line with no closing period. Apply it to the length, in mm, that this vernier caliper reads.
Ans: {"value": 11.2, "unit": "mm"}
